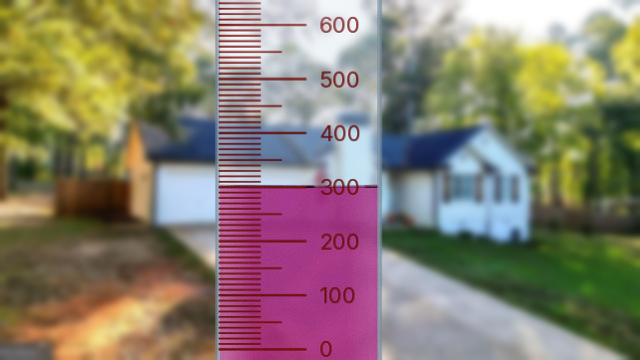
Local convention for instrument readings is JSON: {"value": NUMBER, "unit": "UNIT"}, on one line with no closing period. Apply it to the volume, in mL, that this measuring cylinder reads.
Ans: {"value": 300, "unit": "mL"}
